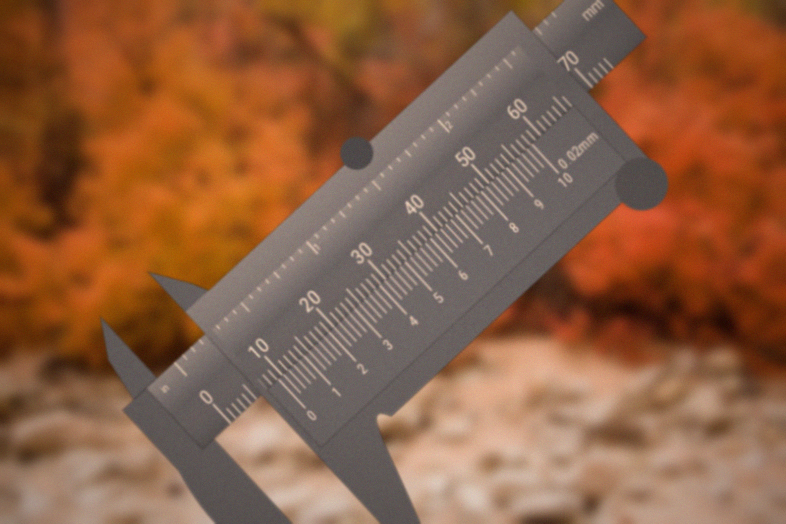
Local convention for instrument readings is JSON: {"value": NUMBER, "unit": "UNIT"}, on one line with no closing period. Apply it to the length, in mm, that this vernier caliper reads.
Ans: {"value": 9.2, "unit": "mm"}
